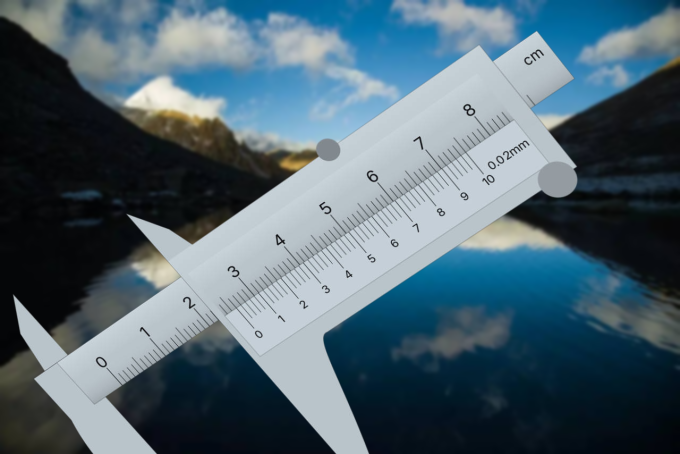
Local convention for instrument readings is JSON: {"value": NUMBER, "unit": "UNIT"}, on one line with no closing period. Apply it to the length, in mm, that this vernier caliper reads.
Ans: {"value": 26.0, "unit": "mm"}
